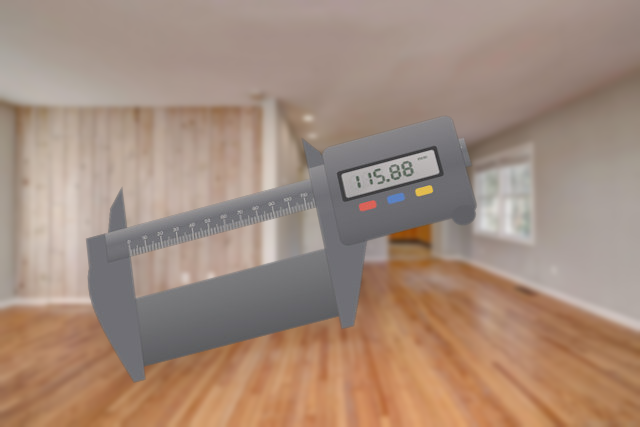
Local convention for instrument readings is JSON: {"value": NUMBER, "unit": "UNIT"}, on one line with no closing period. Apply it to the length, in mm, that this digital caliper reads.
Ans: {"value": 115.88, "unit": "mm"}
